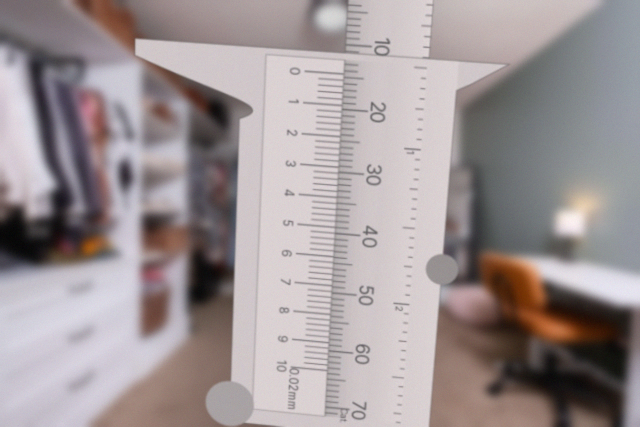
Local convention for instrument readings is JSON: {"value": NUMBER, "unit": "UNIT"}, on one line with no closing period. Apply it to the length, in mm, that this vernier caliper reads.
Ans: {"value": 14.5, "unit": "mm"}
